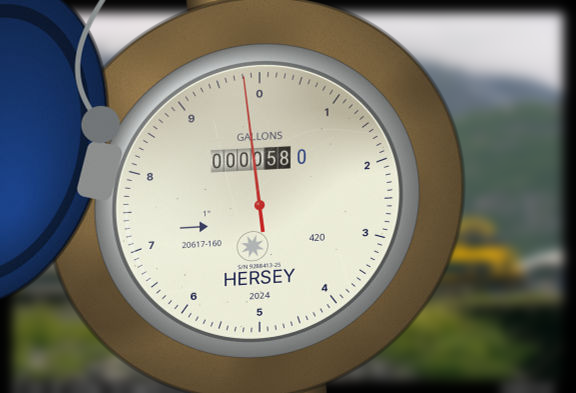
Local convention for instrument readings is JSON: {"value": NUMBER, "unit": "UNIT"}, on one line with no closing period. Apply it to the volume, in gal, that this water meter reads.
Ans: {"value": 579.8, "unit": "gal"}
